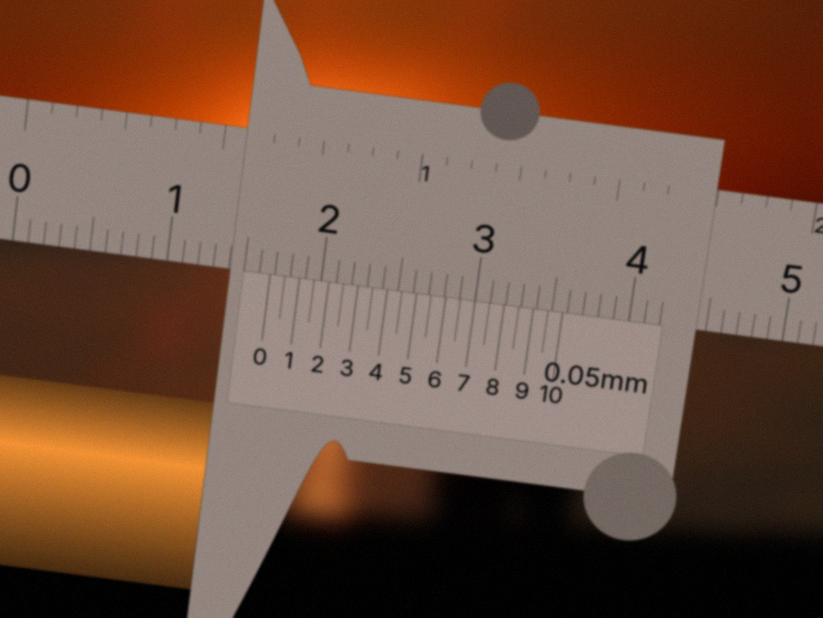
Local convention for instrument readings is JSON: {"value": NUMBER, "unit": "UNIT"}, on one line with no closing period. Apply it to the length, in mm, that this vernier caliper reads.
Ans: {"value": 16.7, "unit": "mm"}
